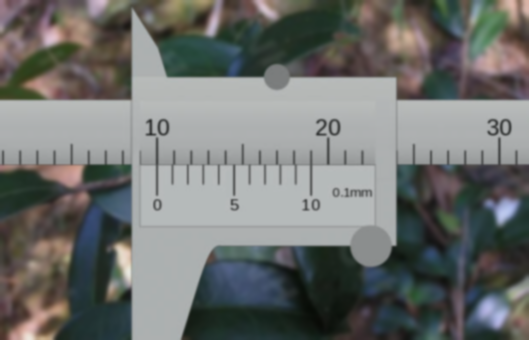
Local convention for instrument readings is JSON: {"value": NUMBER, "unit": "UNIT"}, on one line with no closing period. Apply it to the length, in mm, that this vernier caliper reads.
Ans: {"value": 10.0, "unit": "mm"}
